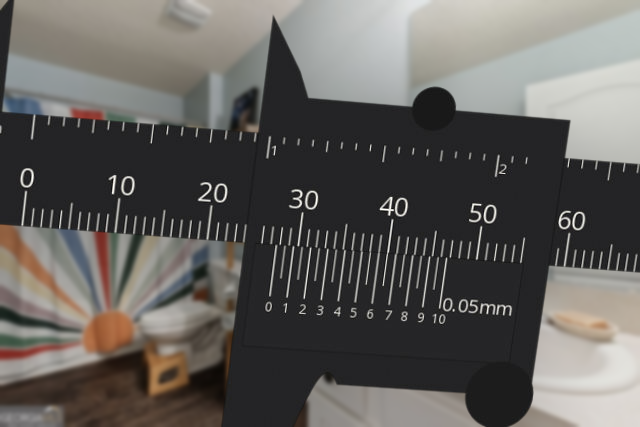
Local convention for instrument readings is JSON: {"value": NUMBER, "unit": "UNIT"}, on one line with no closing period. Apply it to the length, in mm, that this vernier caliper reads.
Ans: {"value": 27.6, "unit": "mm"}
